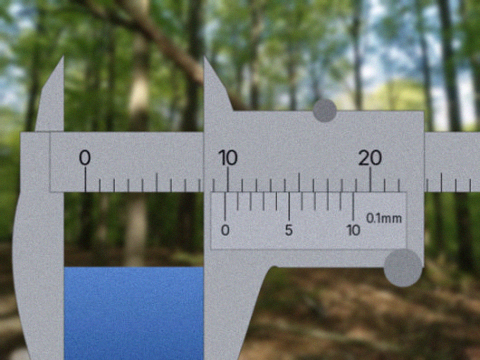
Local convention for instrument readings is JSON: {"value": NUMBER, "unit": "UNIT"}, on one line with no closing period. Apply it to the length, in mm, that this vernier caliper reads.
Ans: {"value": 9.8, "unit": "mm"}
